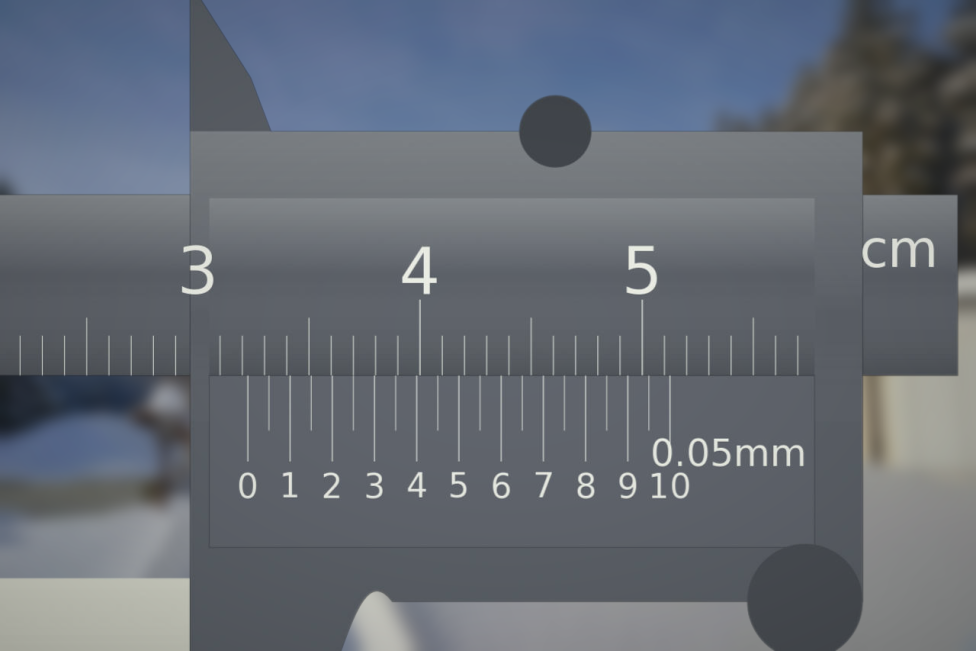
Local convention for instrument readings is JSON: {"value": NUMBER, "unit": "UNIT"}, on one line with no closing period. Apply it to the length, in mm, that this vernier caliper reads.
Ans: {"value": 32.25, "unit": "mm"}
